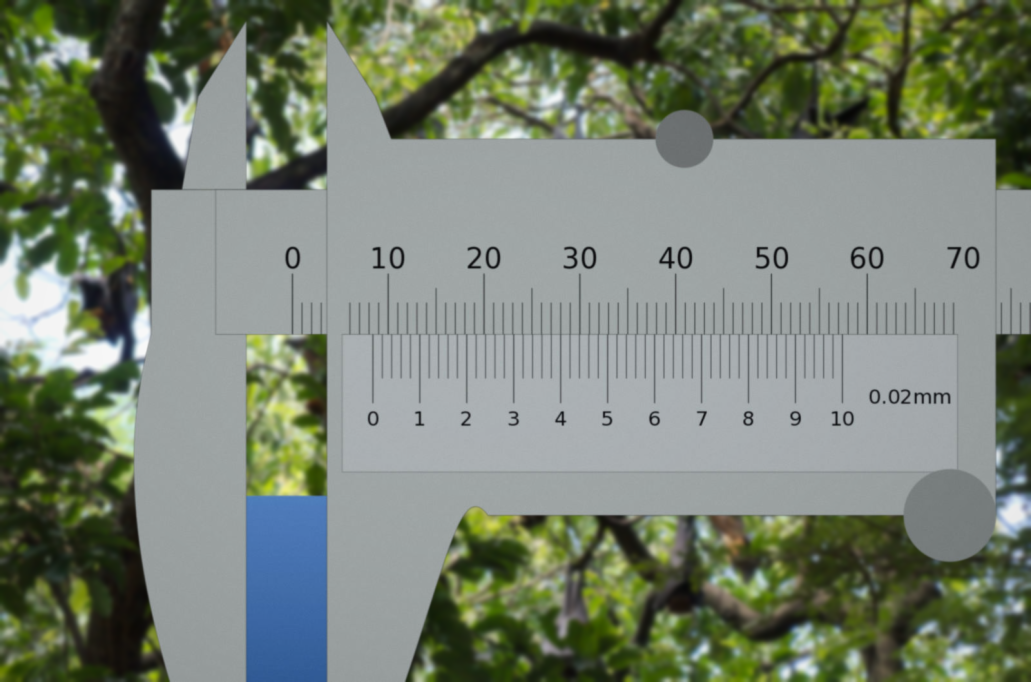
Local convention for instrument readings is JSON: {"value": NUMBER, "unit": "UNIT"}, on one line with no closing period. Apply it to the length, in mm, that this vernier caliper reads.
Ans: {"value": 8.4, "unit": "mm"}
